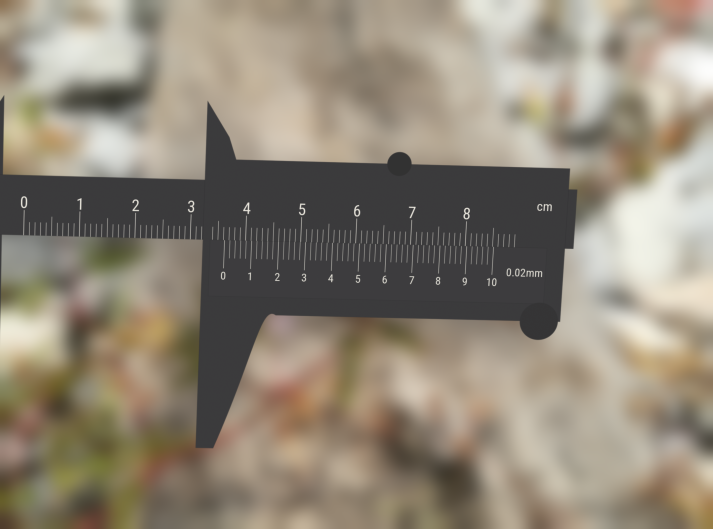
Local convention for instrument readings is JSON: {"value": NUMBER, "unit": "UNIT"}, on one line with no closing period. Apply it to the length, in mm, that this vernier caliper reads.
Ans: {"value": 36.2, "unit": "mm"}
